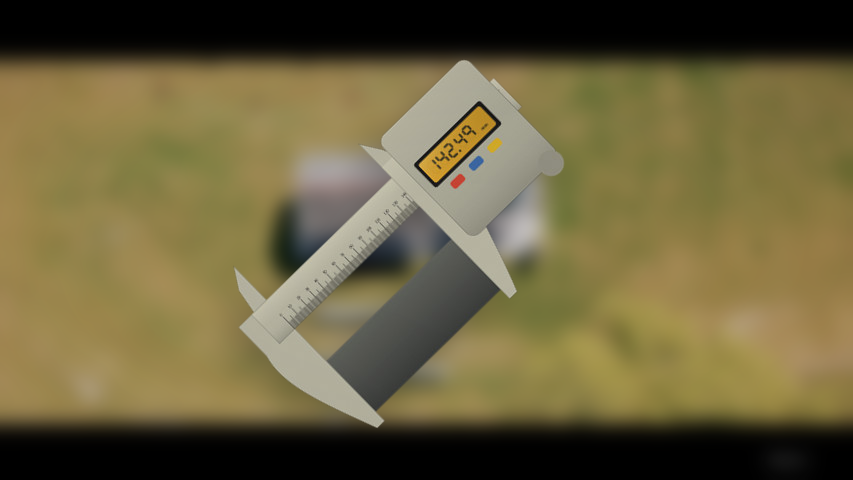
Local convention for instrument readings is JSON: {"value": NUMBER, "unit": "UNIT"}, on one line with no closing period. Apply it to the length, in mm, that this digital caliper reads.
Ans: {"value": 142.49, "unit": "mm"}
